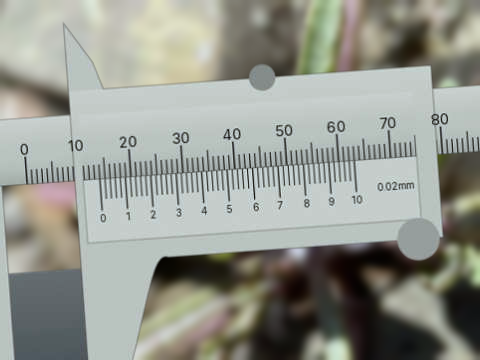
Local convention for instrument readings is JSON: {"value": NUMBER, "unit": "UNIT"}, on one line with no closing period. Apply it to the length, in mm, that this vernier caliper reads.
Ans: {"value": 14.0, "unit": "mm"}
